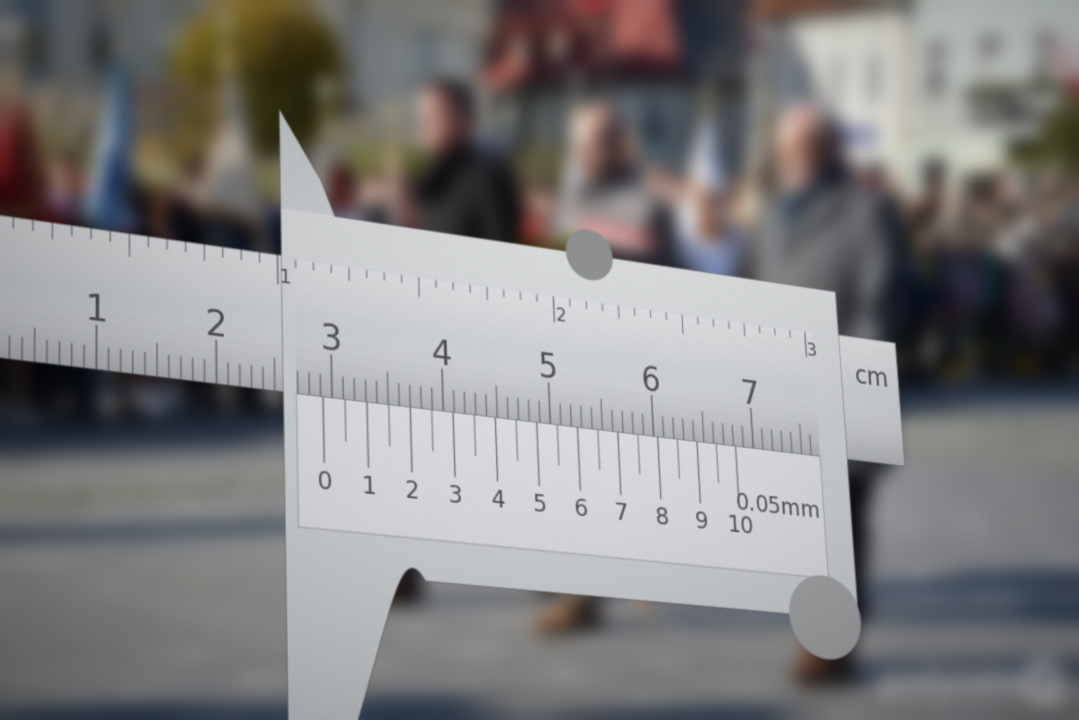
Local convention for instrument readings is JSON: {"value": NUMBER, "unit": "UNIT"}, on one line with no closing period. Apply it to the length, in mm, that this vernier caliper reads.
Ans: {"value": 29.2, "unit": "mm"}
